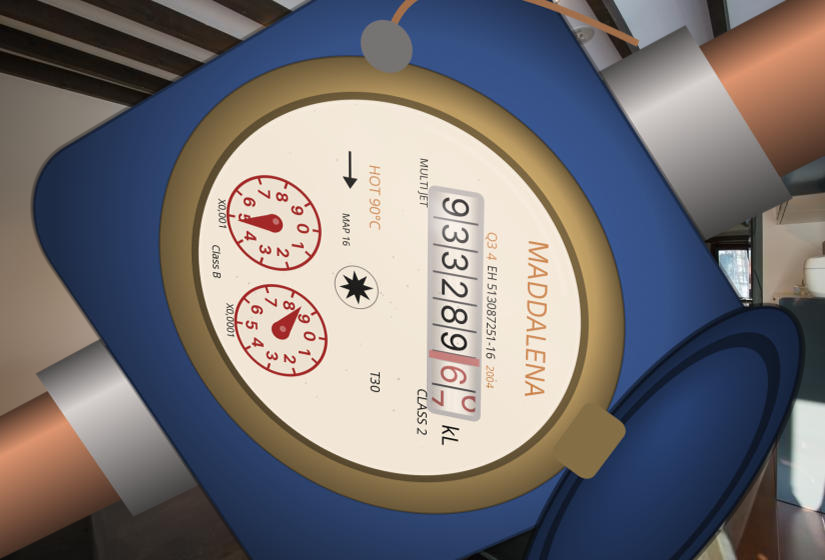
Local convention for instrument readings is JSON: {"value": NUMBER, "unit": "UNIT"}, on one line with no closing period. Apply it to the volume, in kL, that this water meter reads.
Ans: {"value": 933289.6648, "unit": "kL"}
